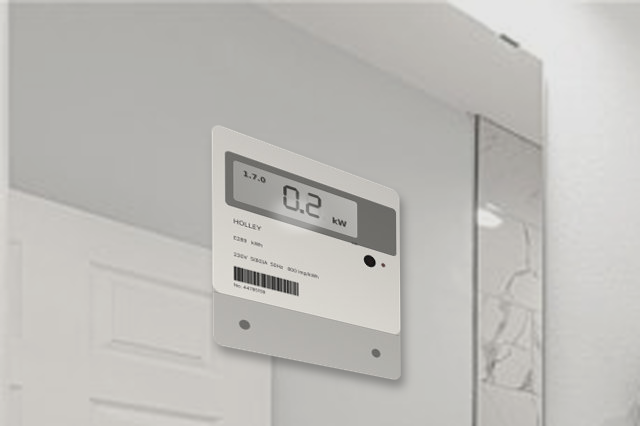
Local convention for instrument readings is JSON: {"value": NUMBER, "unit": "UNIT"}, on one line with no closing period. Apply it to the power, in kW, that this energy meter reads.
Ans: {"value": 0.2, "unit": "kW"}
